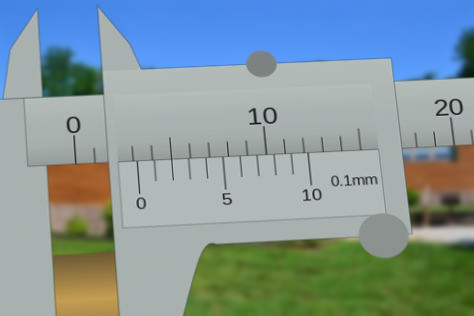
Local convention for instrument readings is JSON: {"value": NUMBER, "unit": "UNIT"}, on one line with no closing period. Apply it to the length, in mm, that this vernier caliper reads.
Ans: {"value": 3.2, "unit": "mm"}
